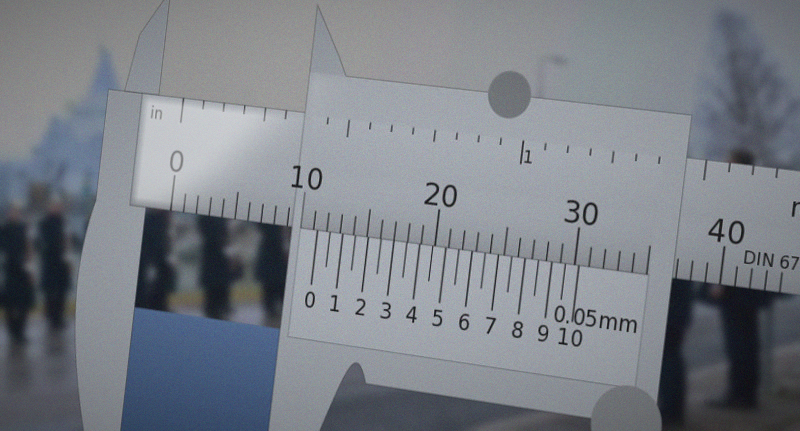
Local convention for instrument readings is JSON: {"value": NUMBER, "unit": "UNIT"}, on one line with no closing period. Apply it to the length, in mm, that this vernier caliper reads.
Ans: {"value": 11.3, "unit": "mm"}
